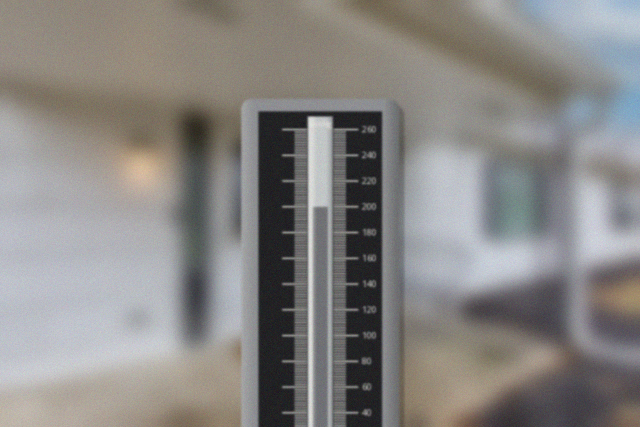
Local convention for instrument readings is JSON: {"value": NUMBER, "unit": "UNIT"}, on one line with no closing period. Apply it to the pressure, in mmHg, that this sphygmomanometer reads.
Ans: {"value": 200, "unit": "mmHg"}
